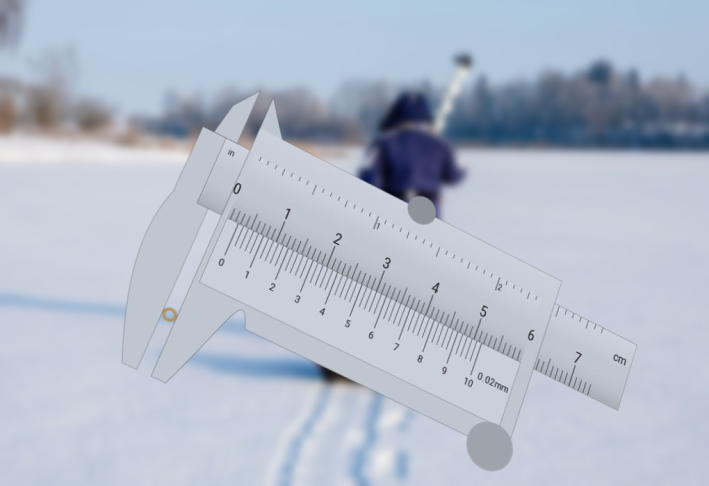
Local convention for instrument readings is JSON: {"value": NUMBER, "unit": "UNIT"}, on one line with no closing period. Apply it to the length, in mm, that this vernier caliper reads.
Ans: {"value": 2.6, "unit": "mm"}
